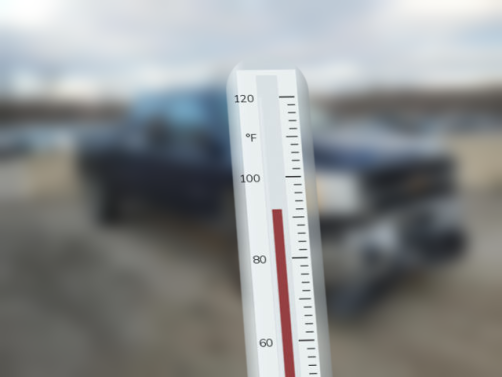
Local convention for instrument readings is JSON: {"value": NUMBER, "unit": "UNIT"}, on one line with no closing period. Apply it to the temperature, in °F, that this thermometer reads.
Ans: {"value": 92, "unit": "°F"}
